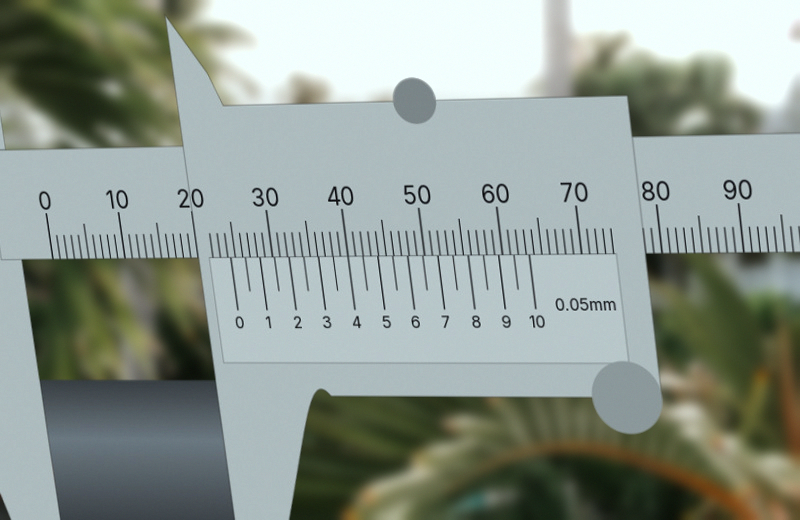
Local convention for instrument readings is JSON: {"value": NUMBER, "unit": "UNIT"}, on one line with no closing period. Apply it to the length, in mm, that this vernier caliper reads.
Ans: {"value": 24.4, "unit": "mm"}
